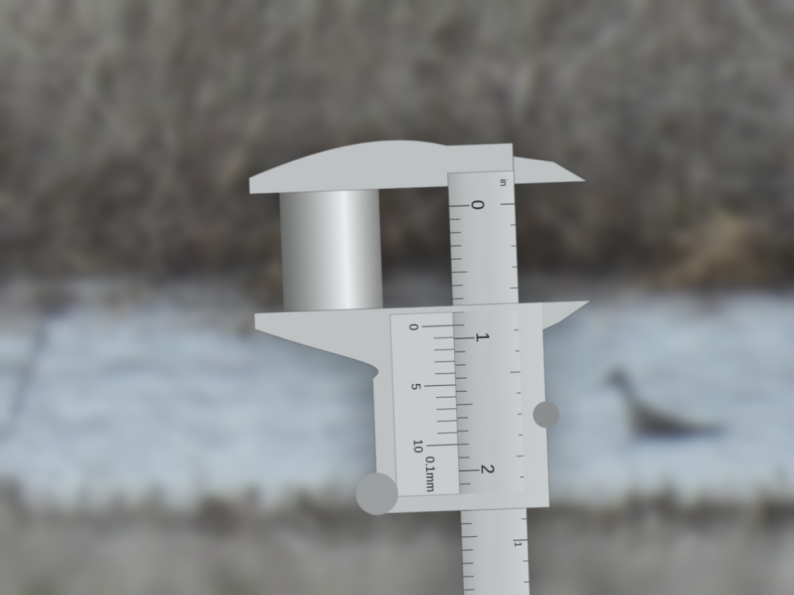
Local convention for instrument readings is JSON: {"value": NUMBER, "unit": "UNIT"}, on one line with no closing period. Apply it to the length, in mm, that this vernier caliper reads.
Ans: {"value": 9.0, "unit": "mm"}
